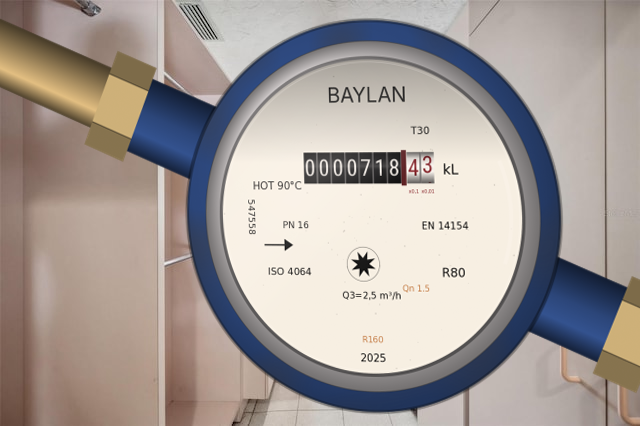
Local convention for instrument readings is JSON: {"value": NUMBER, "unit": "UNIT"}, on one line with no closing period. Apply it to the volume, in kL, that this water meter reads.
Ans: {"value": 718.43, "unit": "kL"}
